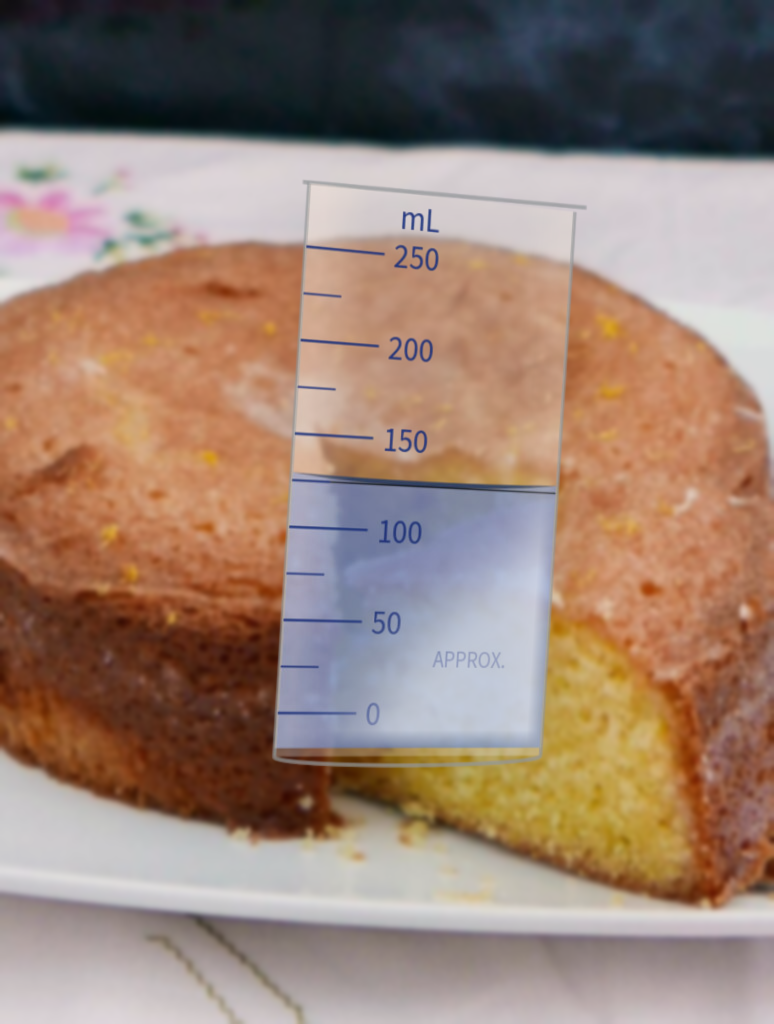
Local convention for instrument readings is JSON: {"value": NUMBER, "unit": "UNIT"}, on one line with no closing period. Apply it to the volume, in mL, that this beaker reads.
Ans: {"value": 125, "unit": "mL"}
